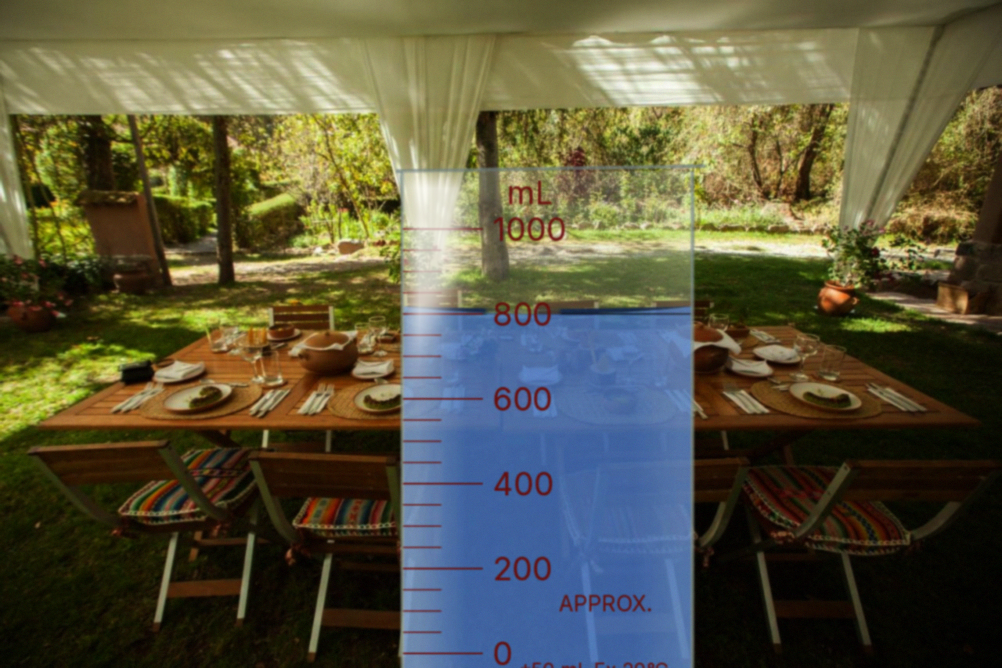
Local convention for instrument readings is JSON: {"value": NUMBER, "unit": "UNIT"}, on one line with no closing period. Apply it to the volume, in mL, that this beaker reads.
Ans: {"value": 800, "unit": "mL"}
